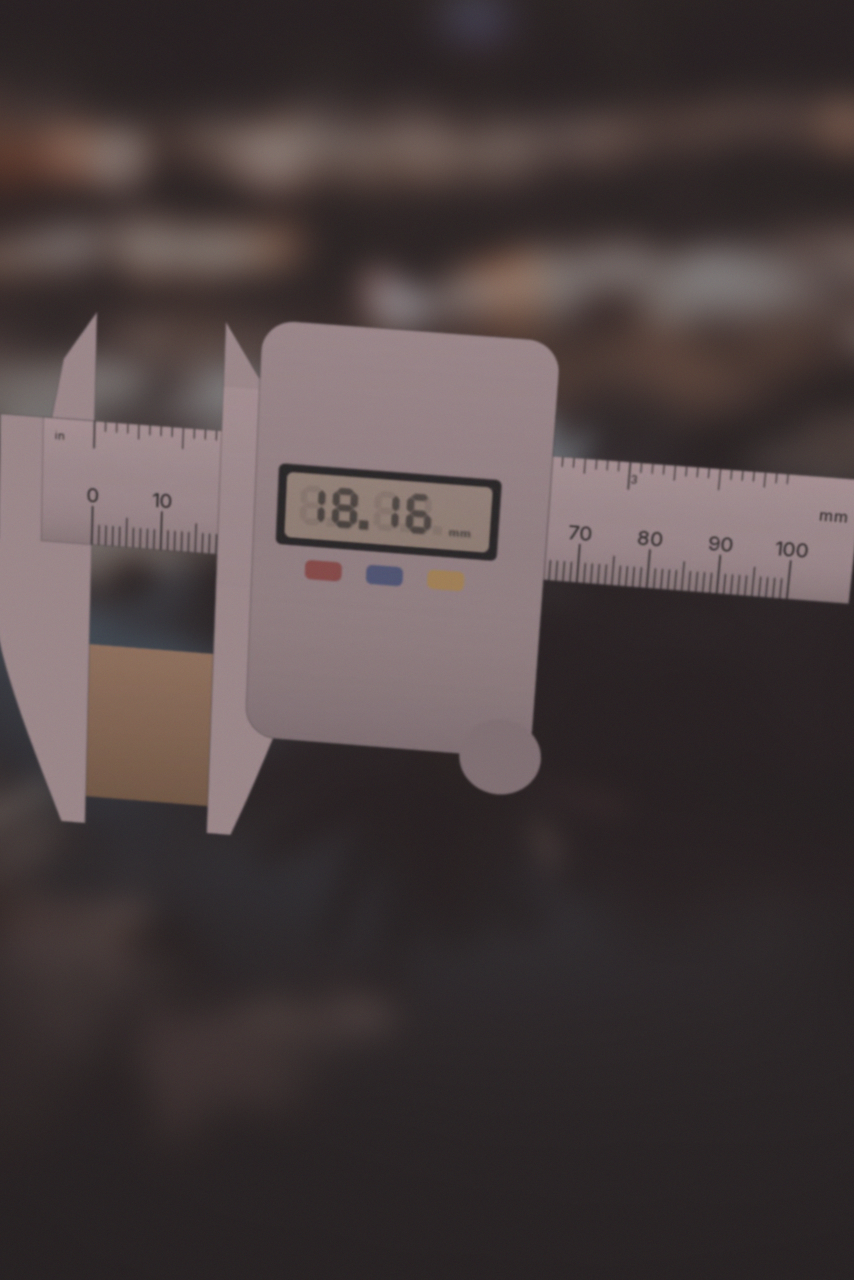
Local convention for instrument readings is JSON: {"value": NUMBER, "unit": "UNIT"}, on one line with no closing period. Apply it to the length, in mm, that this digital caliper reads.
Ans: {"value": 18.16, "unit": "mm"}
